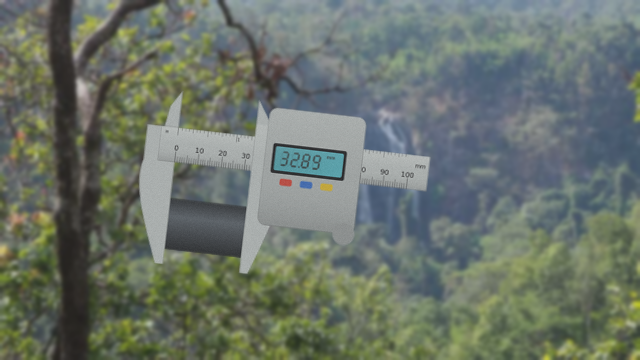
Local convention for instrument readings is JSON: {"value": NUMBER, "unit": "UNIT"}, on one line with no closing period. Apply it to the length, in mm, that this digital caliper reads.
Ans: {"value": 32.89, "unit": "mm"}
